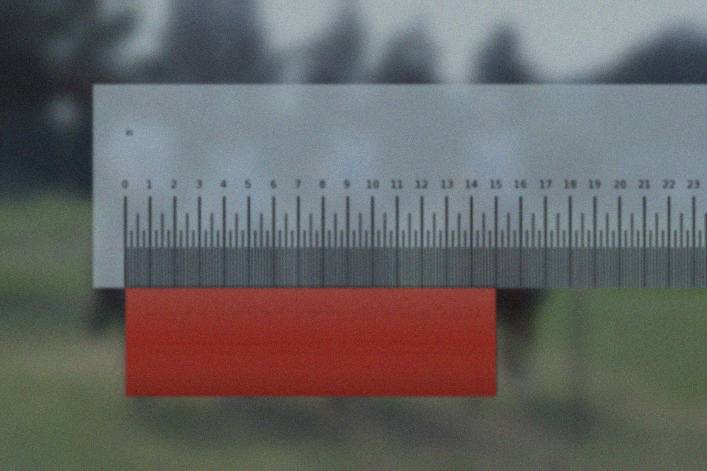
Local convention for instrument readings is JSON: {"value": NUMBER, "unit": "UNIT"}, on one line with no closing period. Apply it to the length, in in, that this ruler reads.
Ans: {"value": 15, "unit": "in"}
